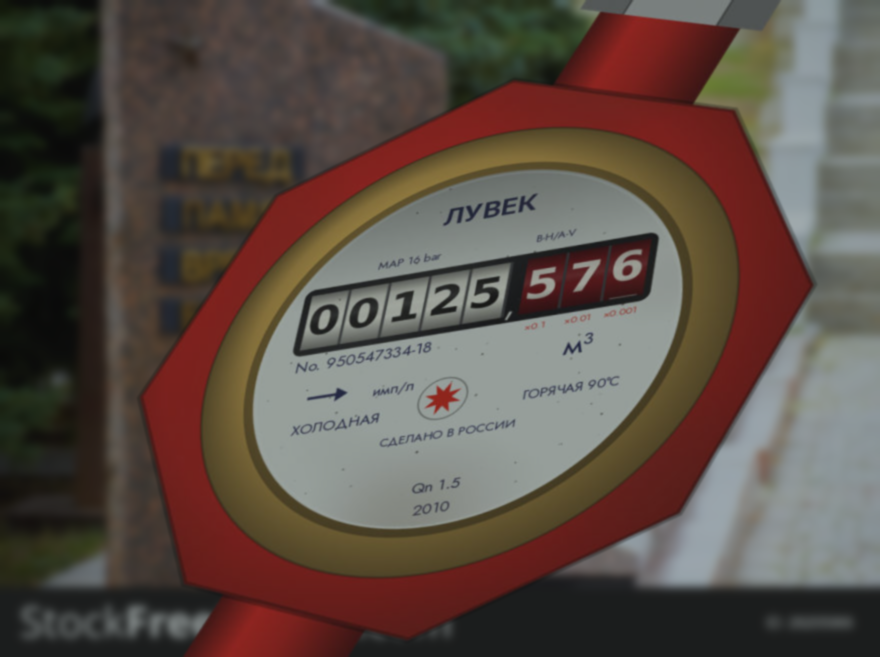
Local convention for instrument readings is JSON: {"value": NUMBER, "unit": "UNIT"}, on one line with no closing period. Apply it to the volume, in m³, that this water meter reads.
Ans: {"value": 125.576, "unit": "m³"}
